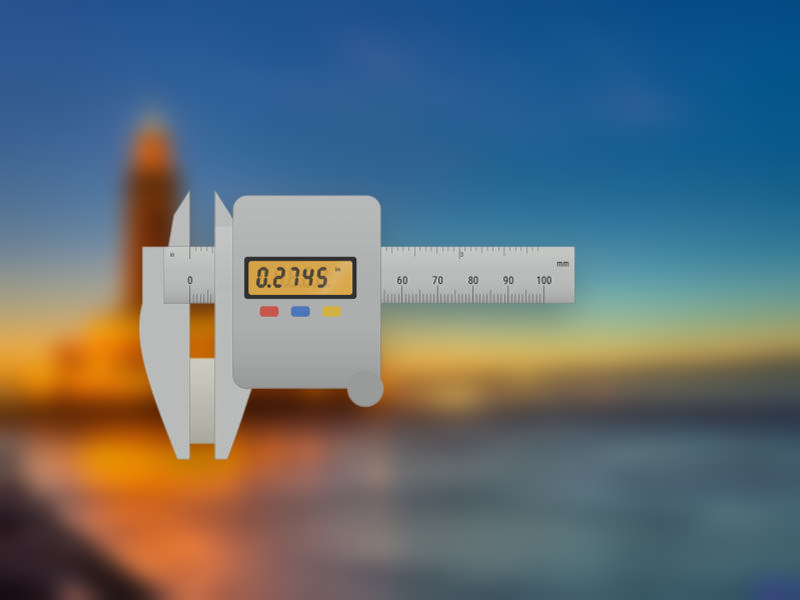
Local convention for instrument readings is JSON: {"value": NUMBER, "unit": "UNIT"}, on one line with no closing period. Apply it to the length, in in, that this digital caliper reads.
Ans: {"value": 0.2745, "unit": "in"}
